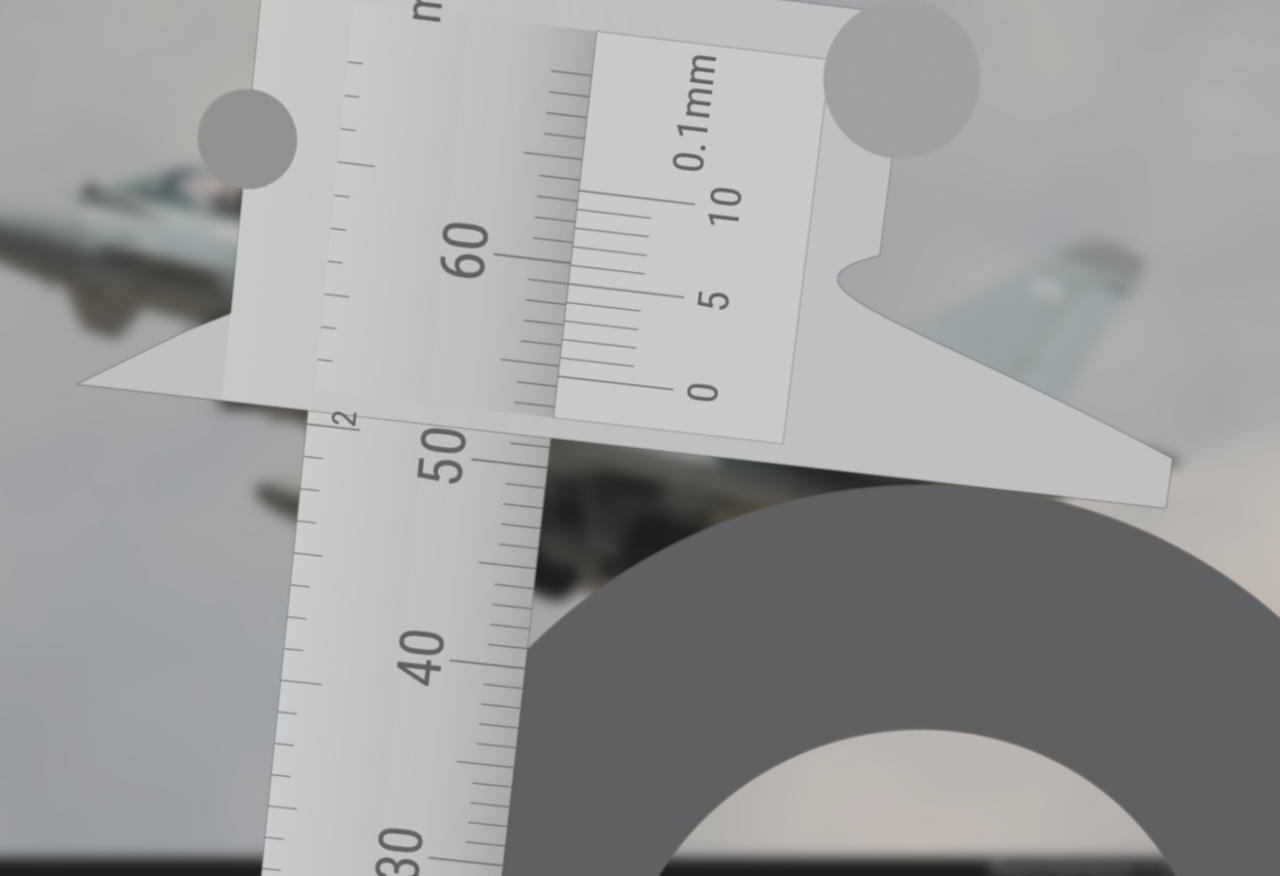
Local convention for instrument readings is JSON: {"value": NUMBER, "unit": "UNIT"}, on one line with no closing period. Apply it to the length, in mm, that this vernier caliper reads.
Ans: {"value": 54.5, "unit": "mm"}
